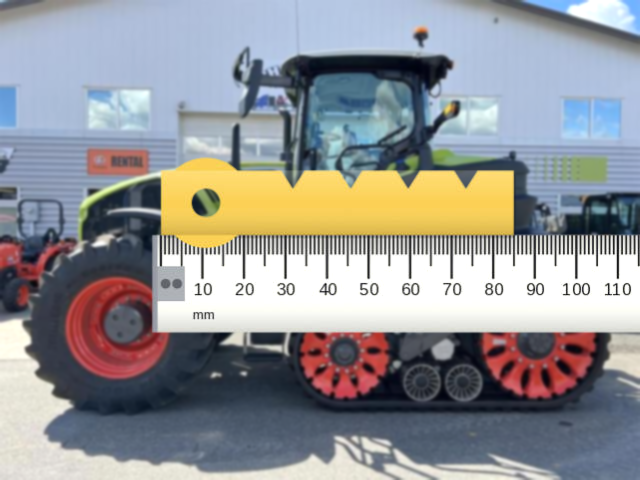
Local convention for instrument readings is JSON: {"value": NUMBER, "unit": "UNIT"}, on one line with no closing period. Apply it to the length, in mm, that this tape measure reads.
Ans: {"value": 85, "unit": "mm"}
